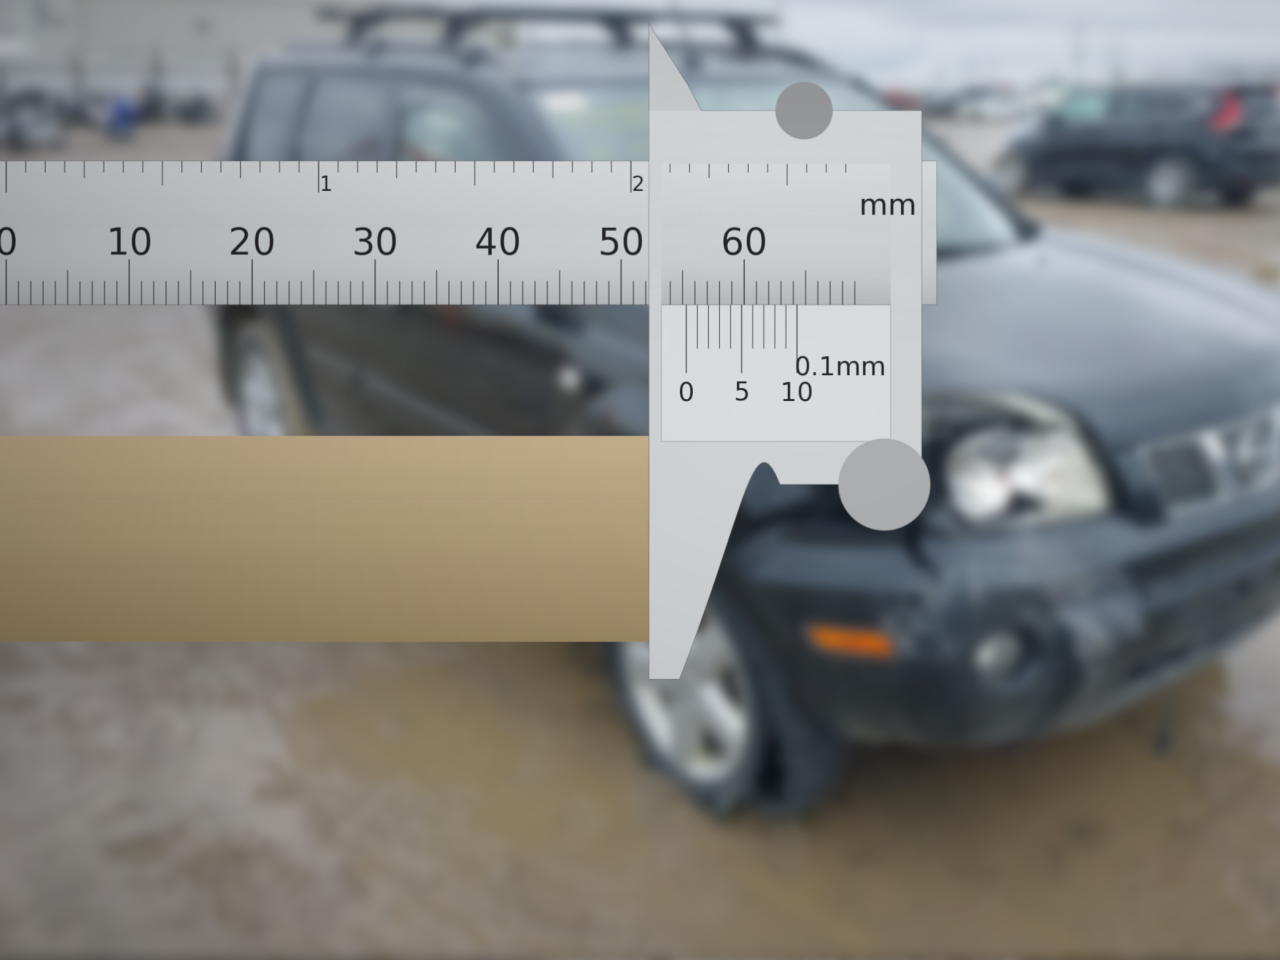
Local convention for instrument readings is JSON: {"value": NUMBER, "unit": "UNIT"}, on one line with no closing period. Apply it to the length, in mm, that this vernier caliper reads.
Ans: {"value": 55.3, "unit": "mm"}
